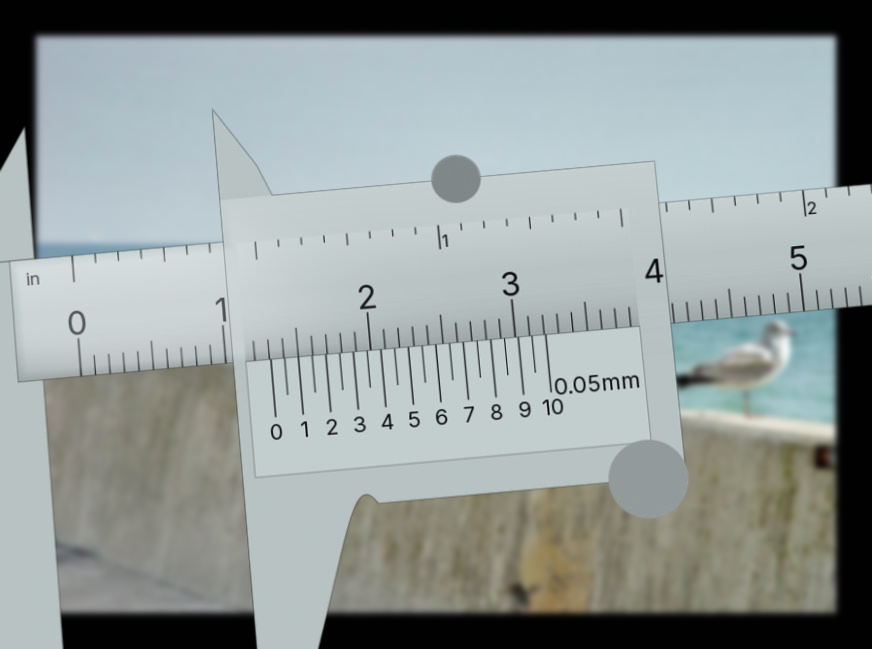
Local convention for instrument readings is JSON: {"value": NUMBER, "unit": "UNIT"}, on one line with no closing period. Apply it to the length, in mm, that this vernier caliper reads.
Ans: {"value": 13.1, "unit": "mm"}
